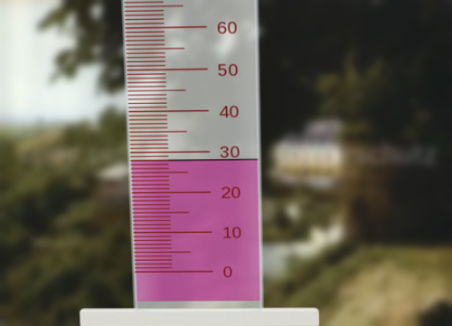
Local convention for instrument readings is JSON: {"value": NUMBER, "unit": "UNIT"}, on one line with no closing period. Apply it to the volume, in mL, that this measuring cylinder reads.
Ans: {"value": 28, "unit": "mL"}
